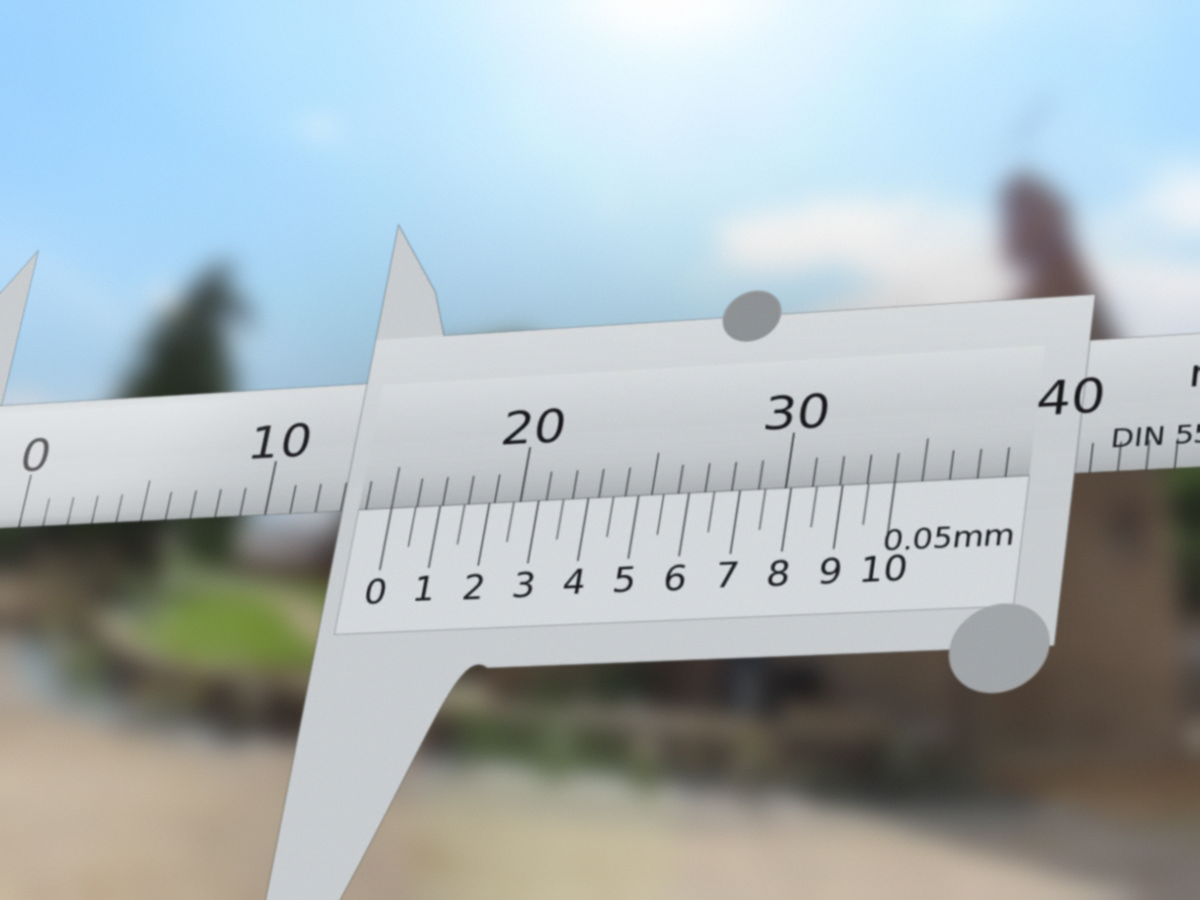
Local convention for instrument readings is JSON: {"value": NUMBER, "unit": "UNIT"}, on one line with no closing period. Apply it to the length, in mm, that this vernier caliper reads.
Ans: {"value": 15.0, "unit": "mm"}
